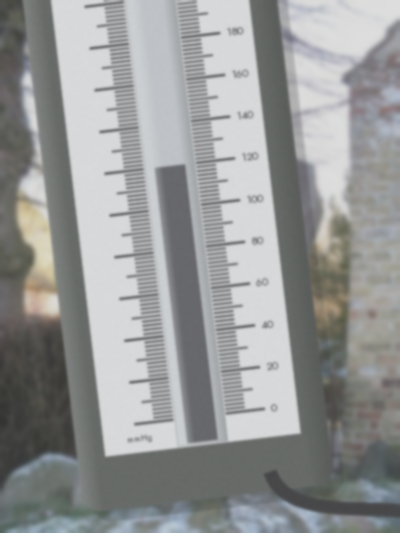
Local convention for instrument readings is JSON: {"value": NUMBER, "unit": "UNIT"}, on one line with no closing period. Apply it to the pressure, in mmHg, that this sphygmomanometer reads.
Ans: {"value": 120, "unit": "mmHg"}
